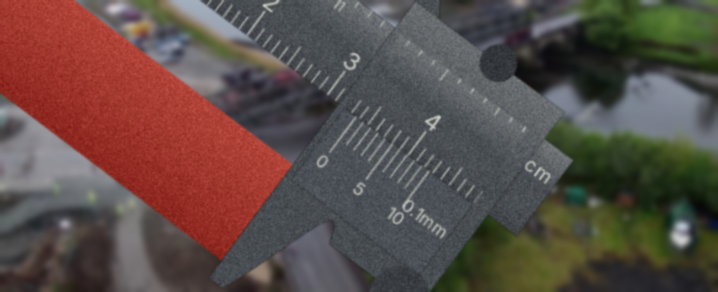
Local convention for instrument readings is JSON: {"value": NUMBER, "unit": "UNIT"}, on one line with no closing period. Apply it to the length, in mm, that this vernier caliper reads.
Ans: {"value": 33.6, "unit": "mm"}
